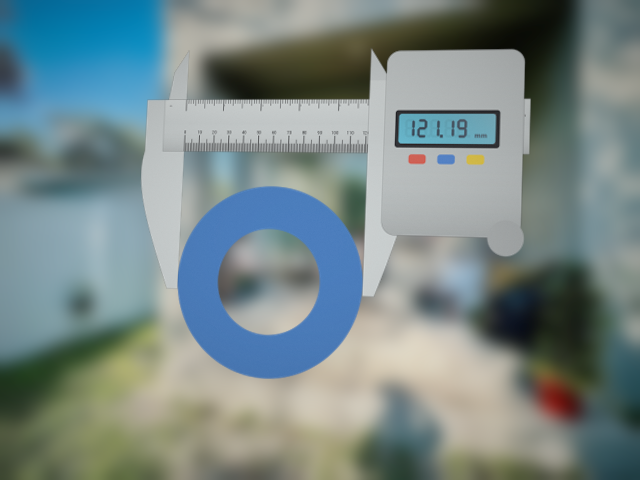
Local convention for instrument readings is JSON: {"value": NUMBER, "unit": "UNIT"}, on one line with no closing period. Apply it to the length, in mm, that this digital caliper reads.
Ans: {"value": 121.19, "unit": "mm"}
